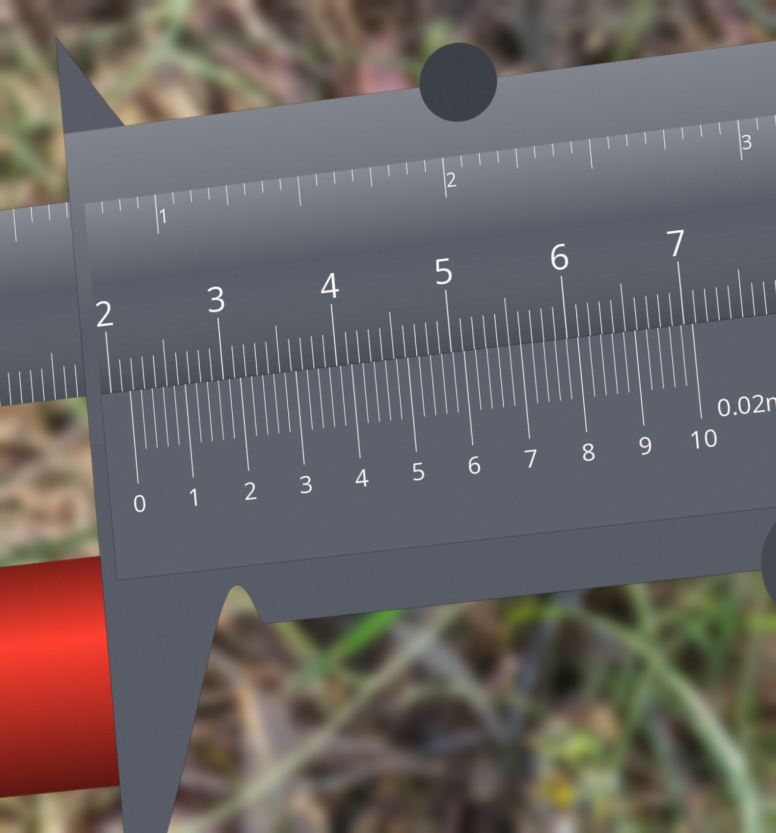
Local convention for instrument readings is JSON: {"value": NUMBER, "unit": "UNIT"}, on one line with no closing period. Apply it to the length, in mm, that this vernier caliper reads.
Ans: {"value": 21.7, "unit": "mm"}
